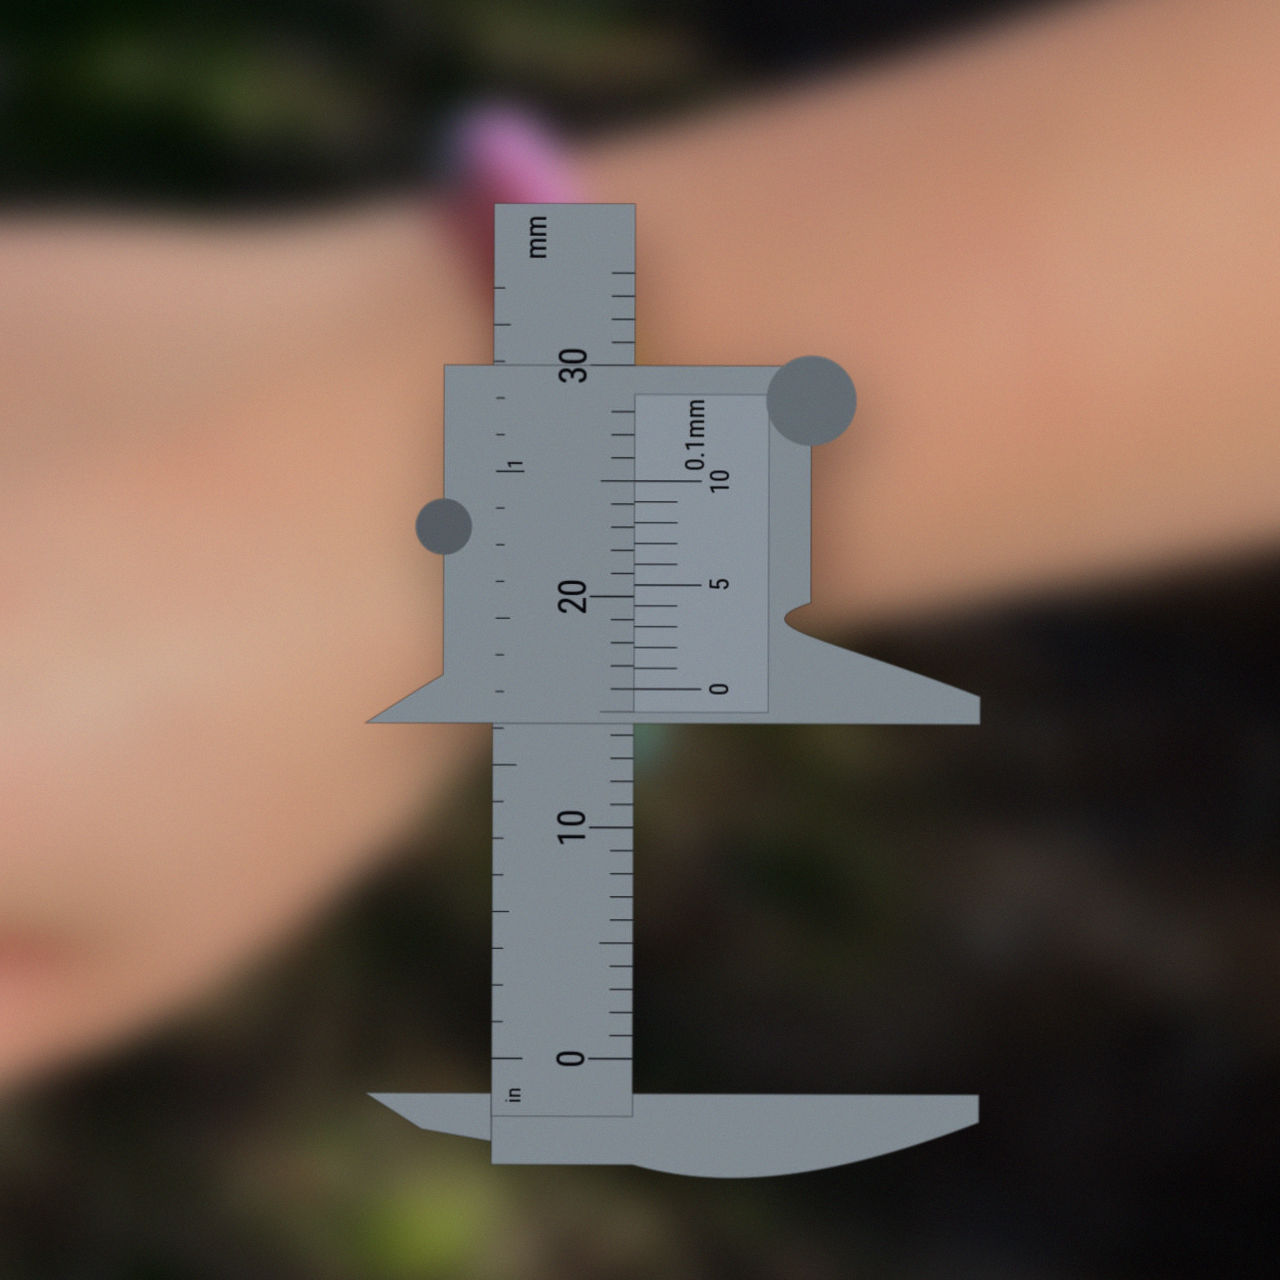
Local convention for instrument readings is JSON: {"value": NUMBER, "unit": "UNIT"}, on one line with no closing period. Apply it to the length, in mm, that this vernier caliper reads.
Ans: {"value": 16.0, "unit": "mm"}
